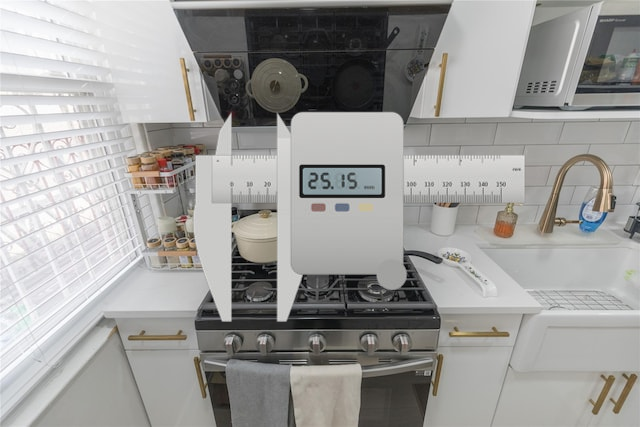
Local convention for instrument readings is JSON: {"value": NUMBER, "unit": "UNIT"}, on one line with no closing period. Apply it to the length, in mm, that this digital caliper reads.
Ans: {"value": 25.15, "unit": "mm"}
